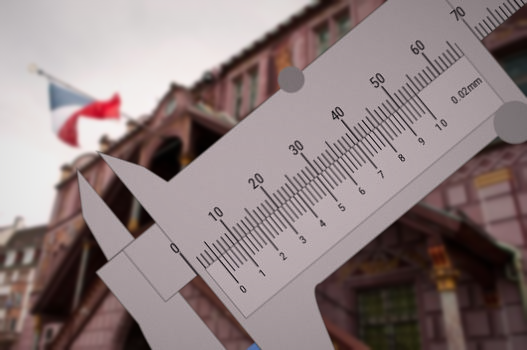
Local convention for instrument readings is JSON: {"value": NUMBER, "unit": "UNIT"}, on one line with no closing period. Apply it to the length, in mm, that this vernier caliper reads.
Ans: {"value": 5.0, "unit": "mm"}
